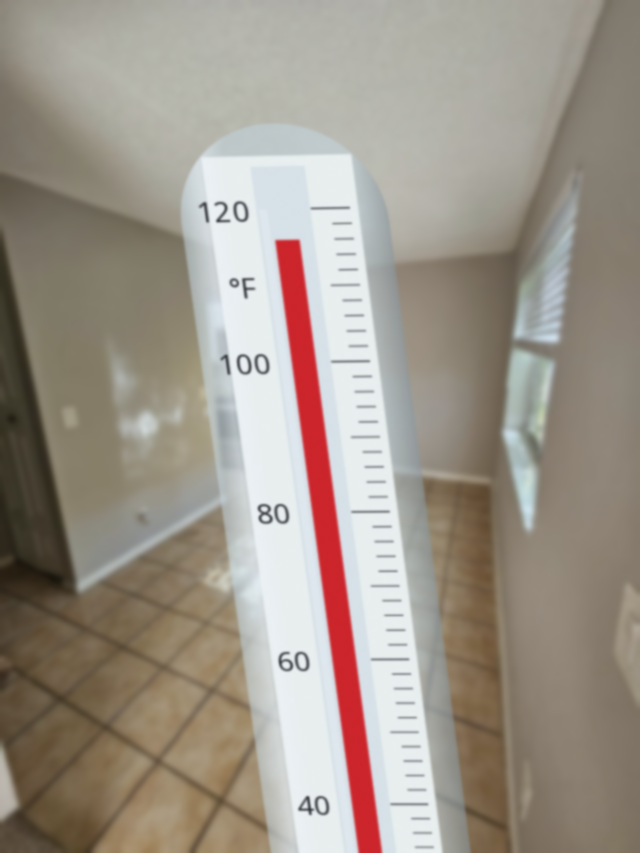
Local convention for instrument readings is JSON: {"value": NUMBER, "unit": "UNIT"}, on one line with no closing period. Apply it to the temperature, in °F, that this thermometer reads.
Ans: {"value": 116, "unit": "°F"}
